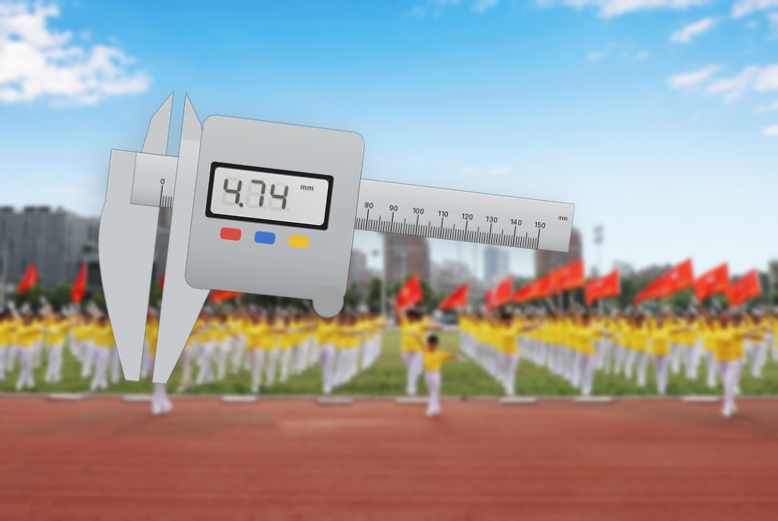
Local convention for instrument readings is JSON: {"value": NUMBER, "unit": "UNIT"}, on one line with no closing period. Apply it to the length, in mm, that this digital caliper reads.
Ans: {"value": 4.74, "unit": "mm"}
